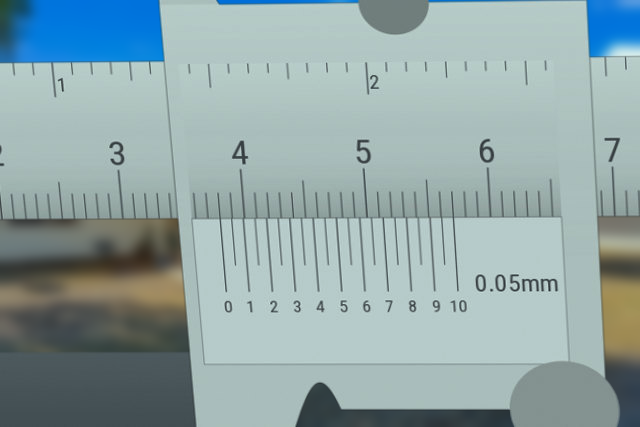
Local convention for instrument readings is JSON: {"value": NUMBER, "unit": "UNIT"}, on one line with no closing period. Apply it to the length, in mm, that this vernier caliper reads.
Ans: {"value": 38.0, "unit": "mm"}
